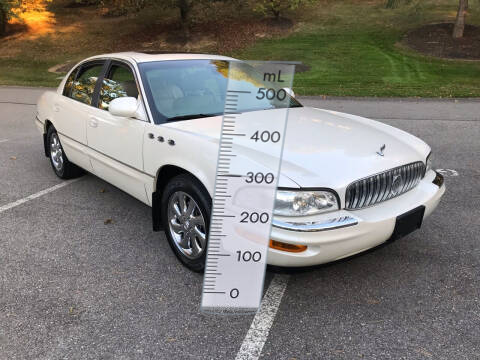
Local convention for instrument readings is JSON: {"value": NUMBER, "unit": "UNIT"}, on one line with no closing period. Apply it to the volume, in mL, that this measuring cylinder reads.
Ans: {"value": 300, "unit": "mL"}
